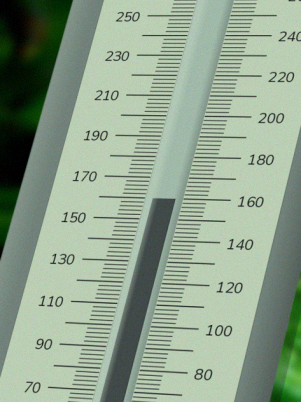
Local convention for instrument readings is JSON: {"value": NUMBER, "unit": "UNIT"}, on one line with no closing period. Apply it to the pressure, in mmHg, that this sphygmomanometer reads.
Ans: {"value": 160, "unit": "mmHg"}
